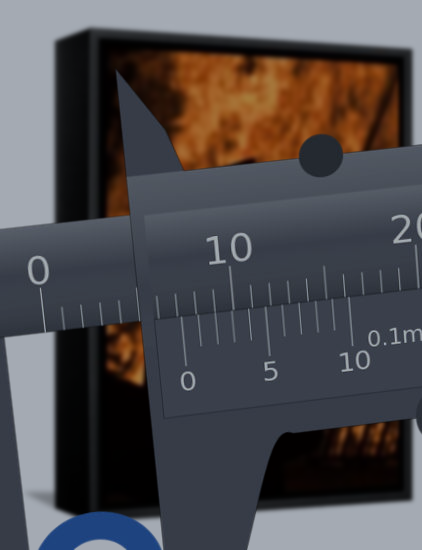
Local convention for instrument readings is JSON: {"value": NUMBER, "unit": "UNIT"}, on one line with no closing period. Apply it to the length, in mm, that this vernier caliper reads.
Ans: {"value": 7.2, "unit": "mm"}
